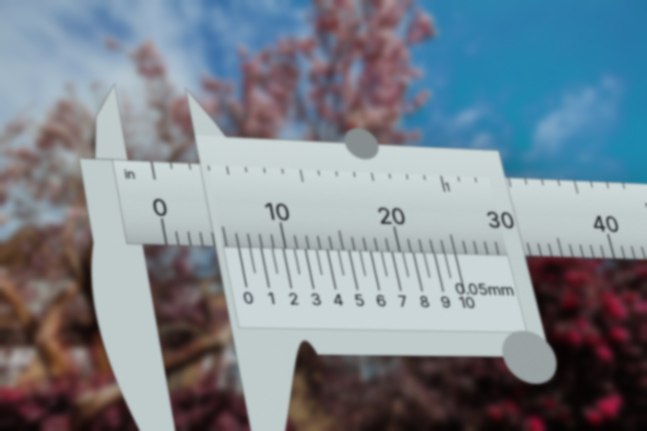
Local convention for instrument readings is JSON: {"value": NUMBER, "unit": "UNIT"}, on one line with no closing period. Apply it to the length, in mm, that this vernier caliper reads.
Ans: {"value": 6.0, "unit": "mm"}
